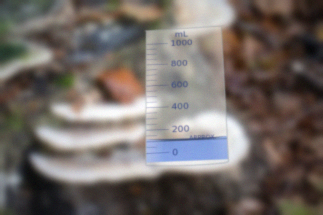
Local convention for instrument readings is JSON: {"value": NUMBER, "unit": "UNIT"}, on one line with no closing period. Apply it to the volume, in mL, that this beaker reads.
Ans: {"value": 100, "unit": "mL"}
